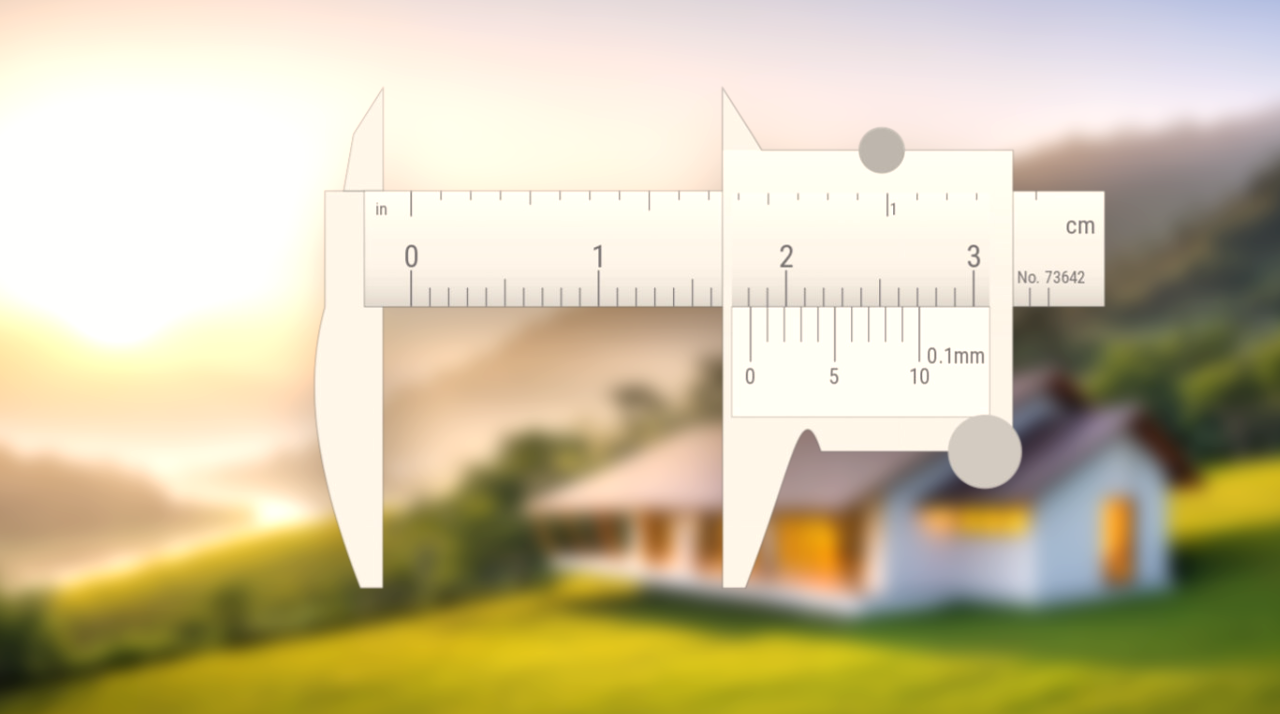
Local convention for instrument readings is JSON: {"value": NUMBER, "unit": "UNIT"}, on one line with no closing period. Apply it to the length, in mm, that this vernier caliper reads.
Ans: {"value": 18.1, "unit": "mm"}
